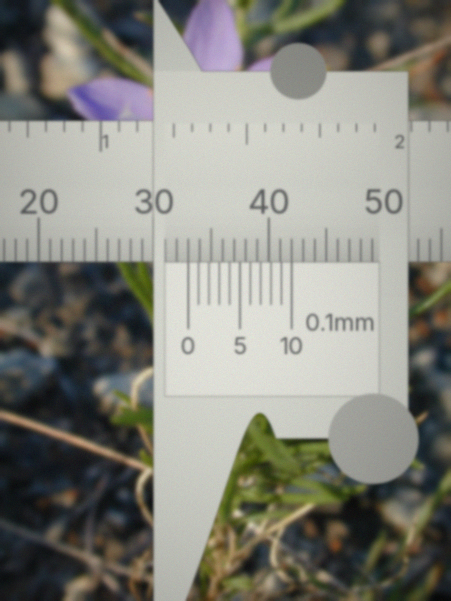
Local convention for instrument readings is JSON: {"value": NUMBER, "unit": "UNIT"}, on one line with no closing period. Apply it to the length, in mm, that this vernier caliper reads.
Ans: {"value": 33.0, "unit": "mm"}
